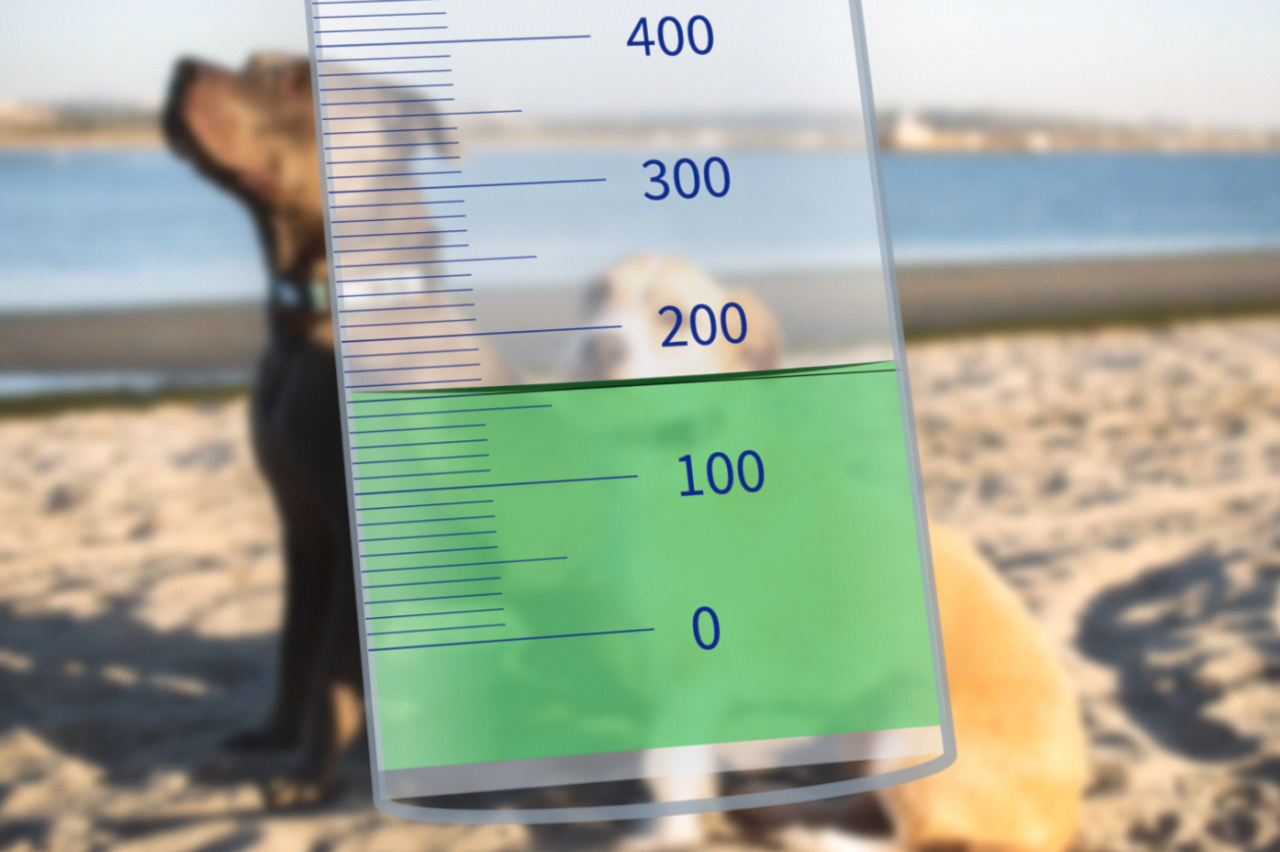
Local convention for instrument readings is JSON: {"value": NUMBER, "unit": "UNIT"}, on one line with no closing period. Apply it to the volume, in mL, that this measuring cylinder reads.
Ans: {"value": 160, "unit": "mL"}
